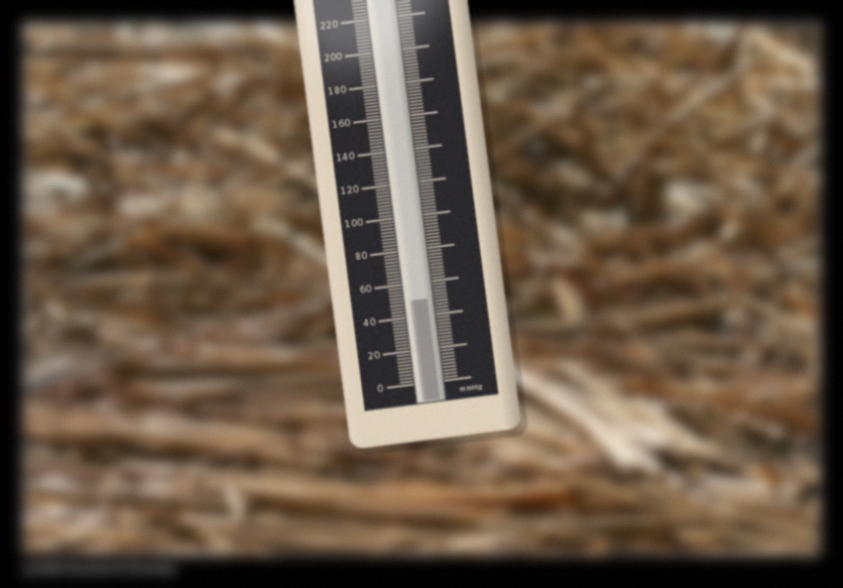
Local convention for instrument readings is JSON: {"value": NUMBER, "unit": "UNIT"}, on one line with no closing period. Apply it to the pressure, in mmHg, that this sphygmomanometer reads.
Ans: {"value": 50, "unit": "mmHg"}
